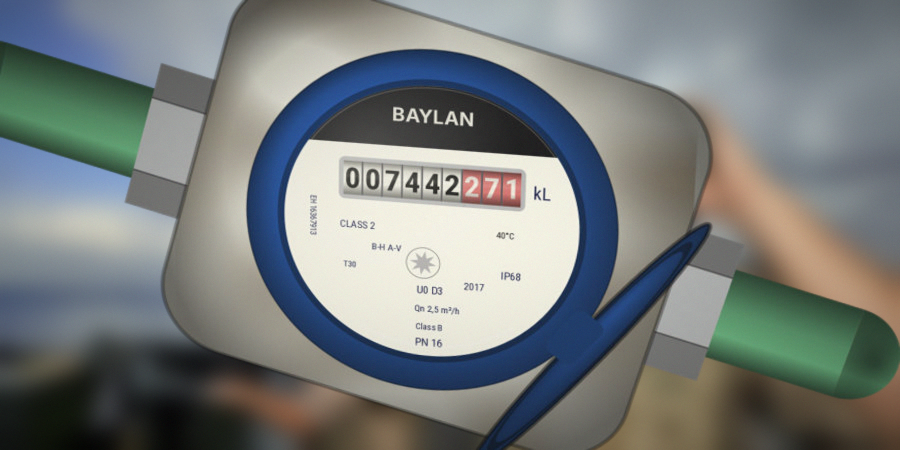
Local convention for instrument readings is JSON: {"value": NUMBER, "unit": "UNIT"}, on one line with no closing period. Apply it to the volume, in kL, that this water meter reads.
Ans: {"value": 7442.271, "unit": "kL"}
